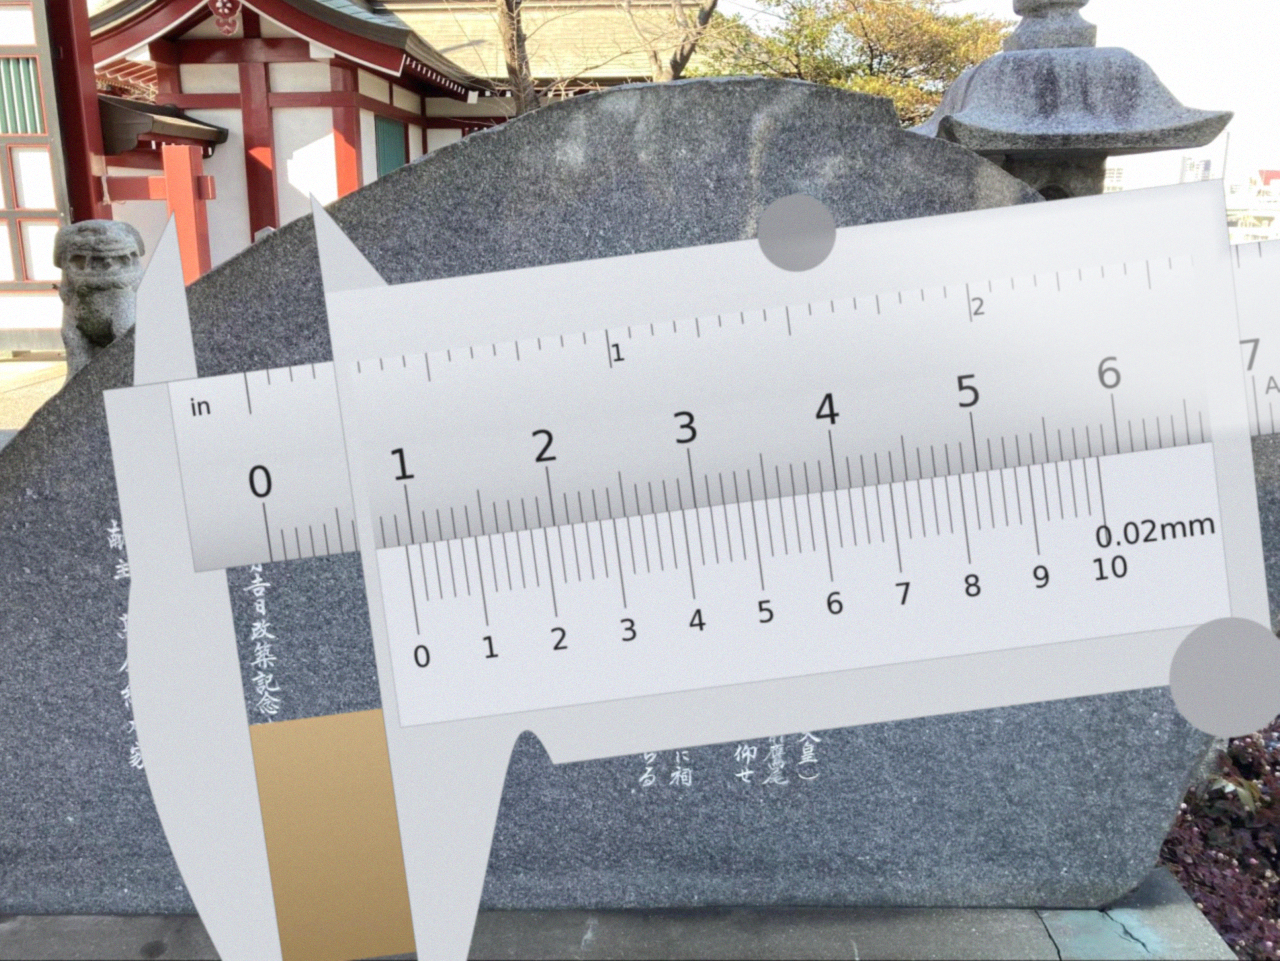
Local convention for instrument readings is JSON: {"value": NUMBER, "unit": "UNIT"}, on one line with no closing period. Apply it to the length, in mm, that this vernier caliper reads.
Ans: {"value": 9.5, "unit": "mm"}
